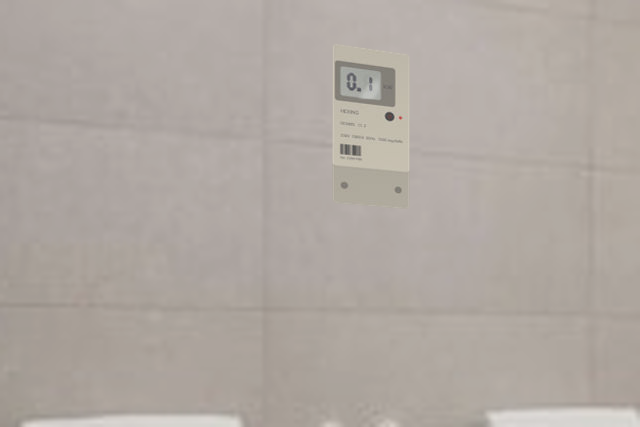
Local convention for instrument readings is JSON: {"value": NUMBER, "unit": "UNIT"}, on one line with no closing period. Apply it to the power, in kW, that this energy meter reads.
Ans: {"value": 0.1, "unit": "kW"}
